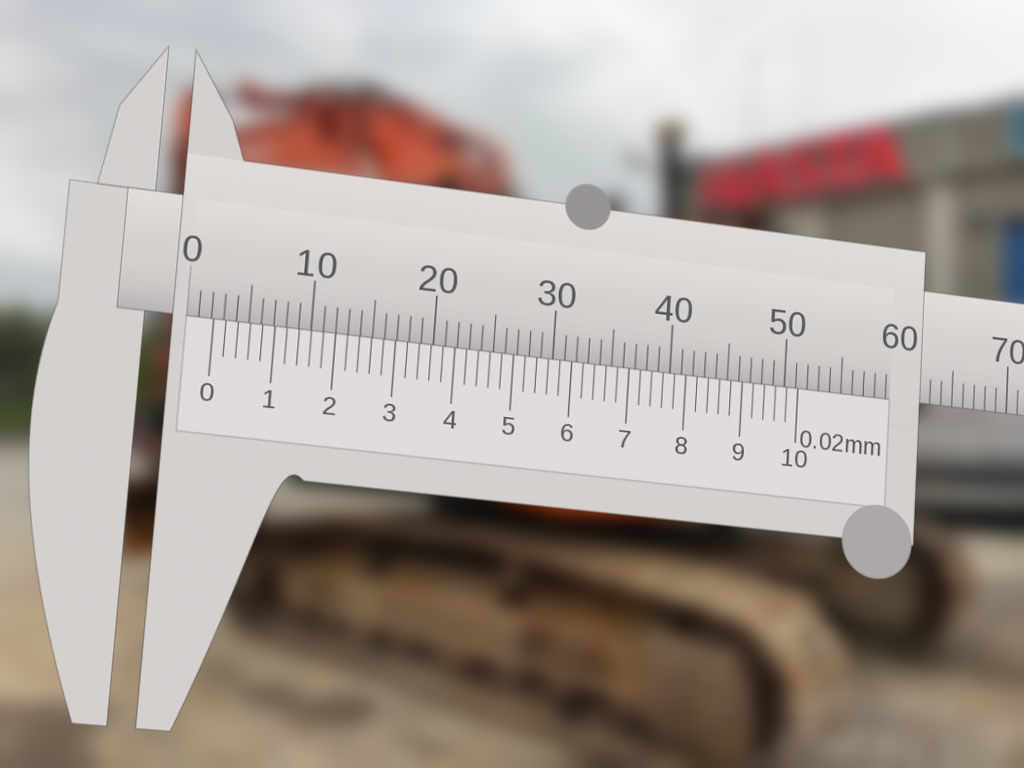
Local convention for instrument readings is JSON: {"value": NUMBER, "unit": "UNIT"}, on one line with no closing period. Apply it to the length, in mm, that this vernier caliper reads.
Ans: {"value": 2.2, "unit": "mm"}
